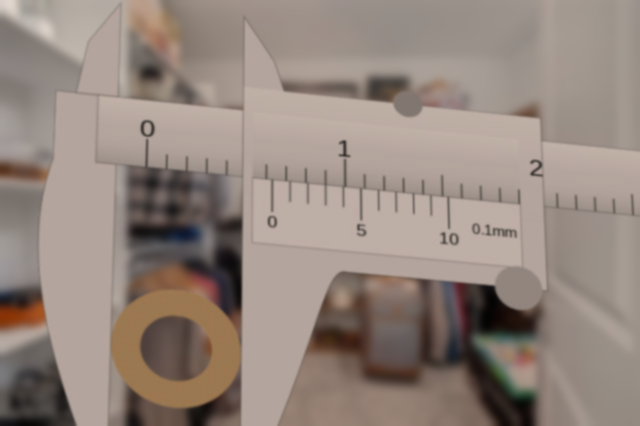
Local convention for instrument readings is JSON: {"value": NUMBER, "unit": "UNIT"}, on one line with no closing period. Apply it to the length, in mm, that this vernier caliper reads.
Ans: {"value": 6.3, "unit": "mm"}
